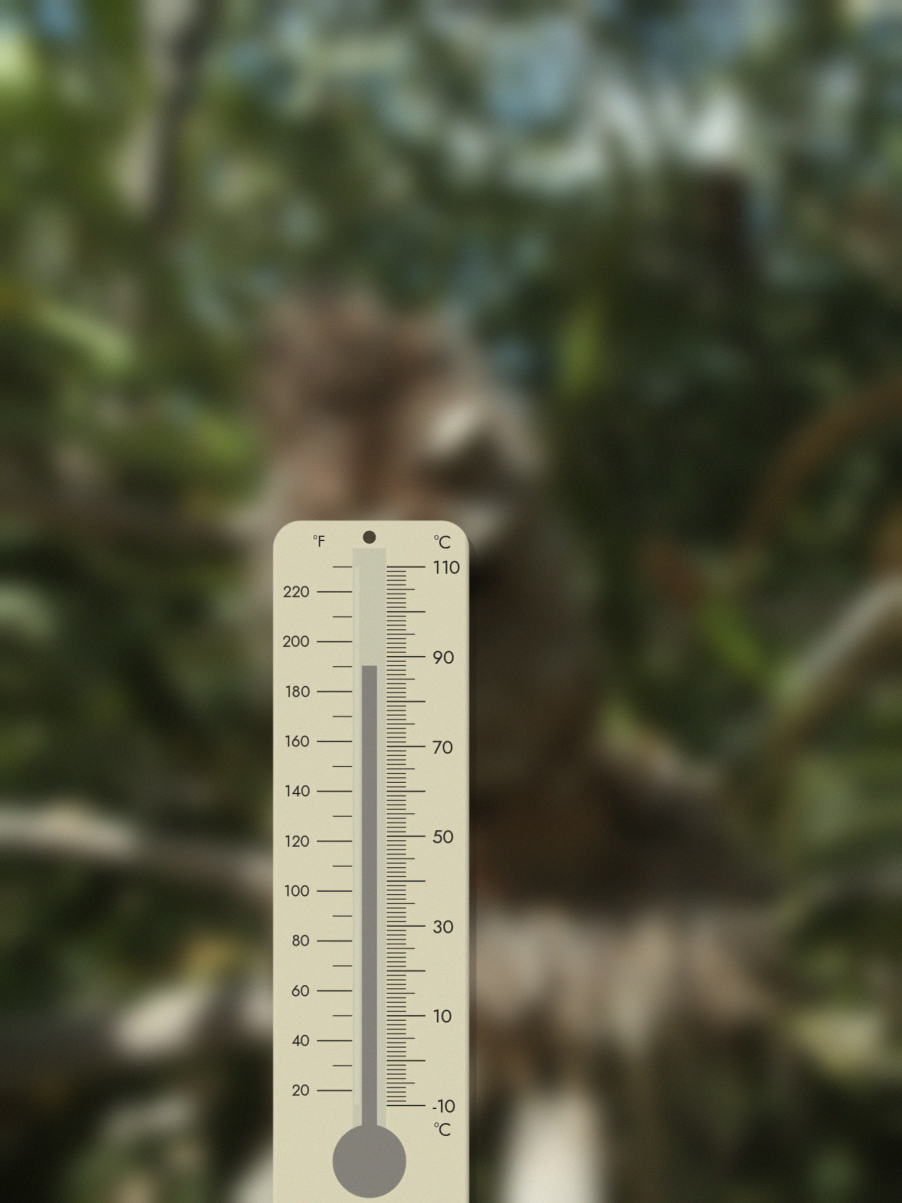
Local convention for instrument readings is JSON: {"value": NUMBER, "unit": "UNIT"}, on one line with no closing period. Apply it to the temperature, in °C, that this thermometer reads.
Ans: {"value": 88, "unit": "°C"}
